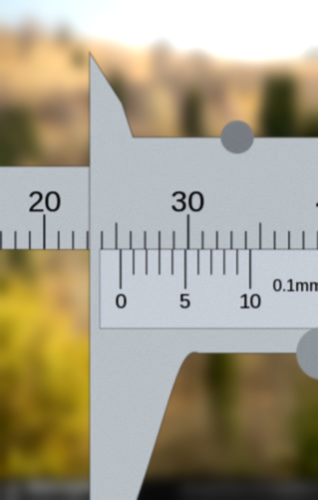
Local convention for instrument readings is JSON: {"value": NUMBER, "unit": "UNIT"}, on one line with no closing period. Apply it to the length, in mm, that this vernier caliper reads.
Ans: {"value": 25.3, "unit": "mm"}
